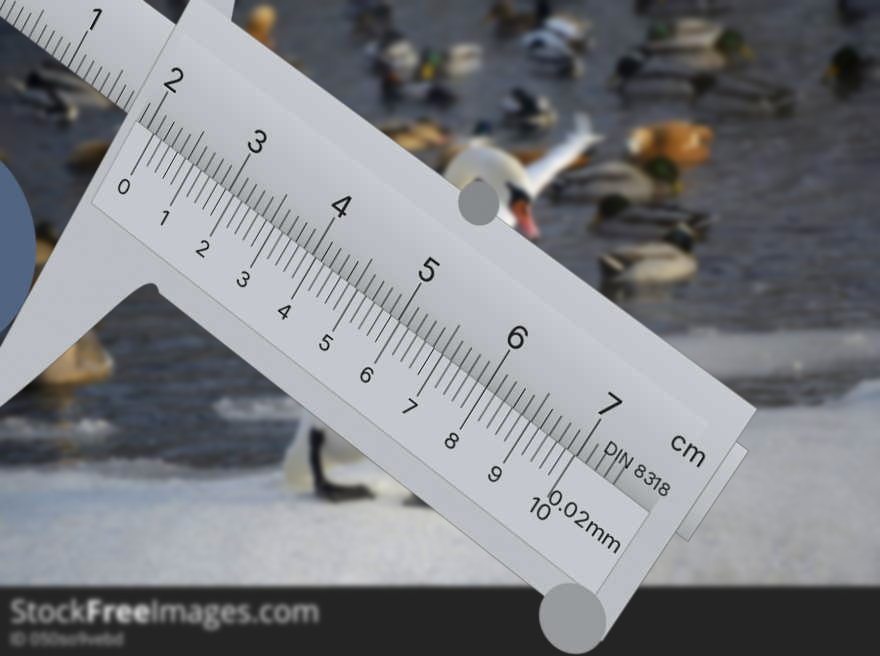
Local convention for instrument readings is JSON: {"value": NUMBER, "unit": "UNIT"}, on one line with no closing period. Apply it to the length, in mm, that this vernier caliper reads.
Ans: {"value": 20.8, "unit": "mm"}
